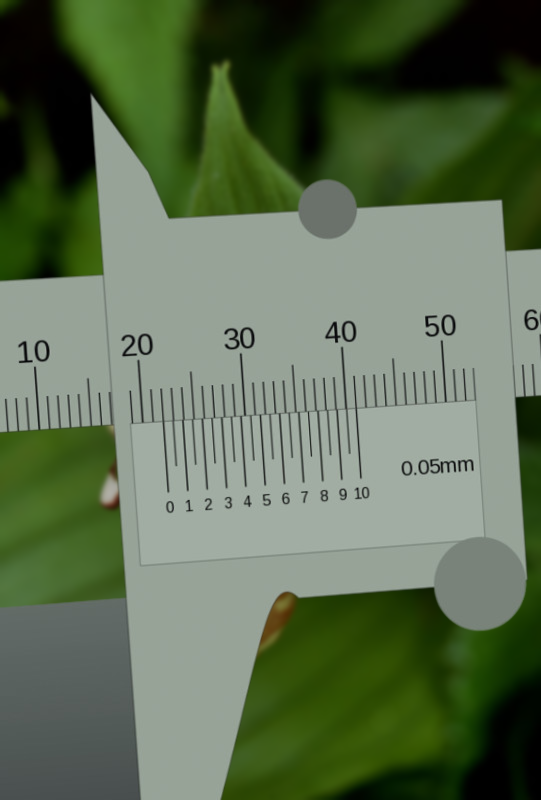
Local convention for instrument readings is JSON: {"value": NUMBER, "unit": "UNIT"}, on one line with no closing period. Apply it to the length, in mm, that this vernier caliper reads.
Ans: {"value": 22.0, "unit": "mm"}
